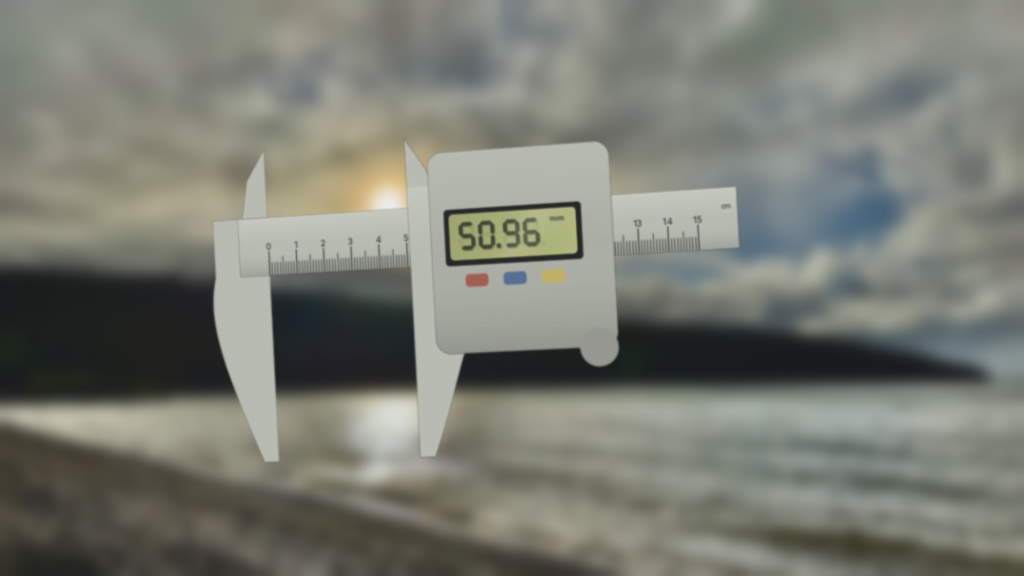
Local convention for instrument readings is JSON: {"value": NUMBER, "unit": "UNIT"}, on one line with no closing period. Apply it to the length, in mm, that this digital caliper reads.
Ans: {"value": 50.96, "unit": "mm"}
